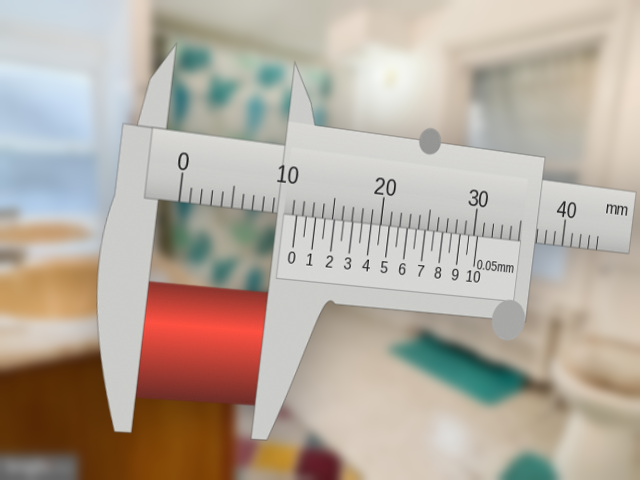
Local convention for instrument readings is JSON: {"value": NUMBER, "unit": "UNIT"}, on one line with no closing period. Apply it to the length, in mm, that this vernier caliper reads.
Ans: {"value": 11.4, "unit": "mm"}
